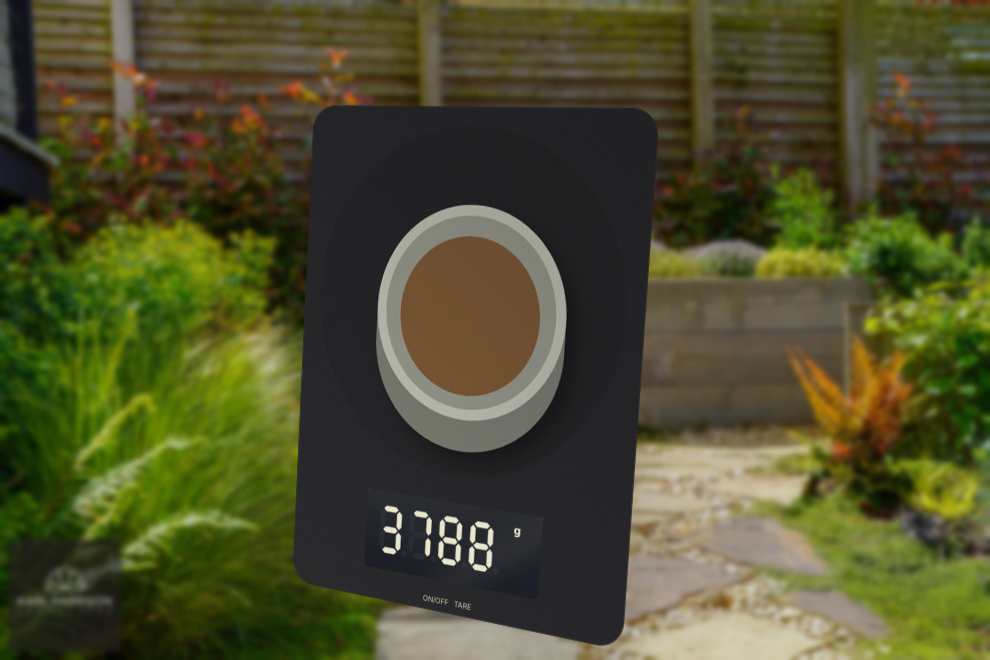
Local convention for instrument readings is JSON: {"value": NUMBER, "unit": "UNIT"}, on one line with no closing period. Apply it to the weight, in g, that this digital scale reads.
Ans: {"value": 3788, "unit": "g"}
